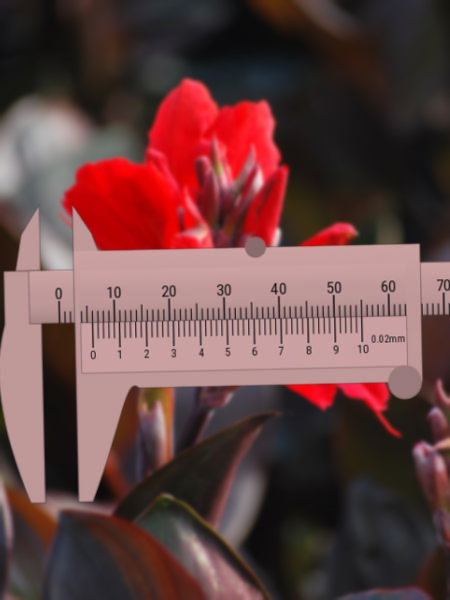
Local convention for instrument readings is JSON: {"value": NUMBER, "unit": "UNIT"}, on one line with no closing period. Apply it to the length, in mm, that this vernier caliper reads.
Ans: {"value": 6.0, "unit": "mm"}
